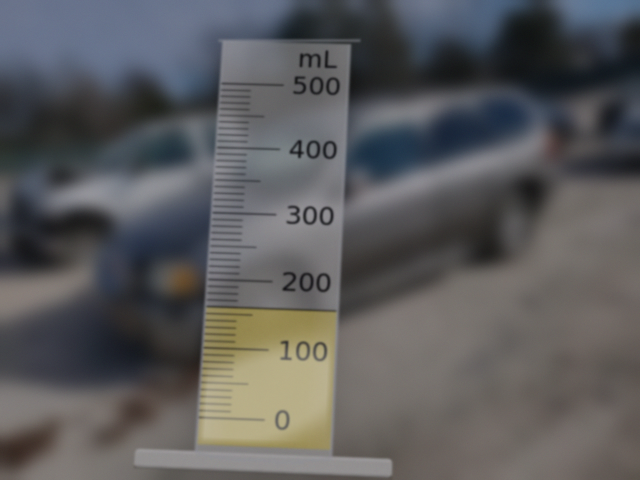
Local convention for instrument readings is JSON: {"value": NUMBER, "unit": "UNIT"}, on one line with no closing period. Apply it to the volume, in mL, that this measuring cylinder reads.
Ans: {"value": 160, "unit": "mL"}
